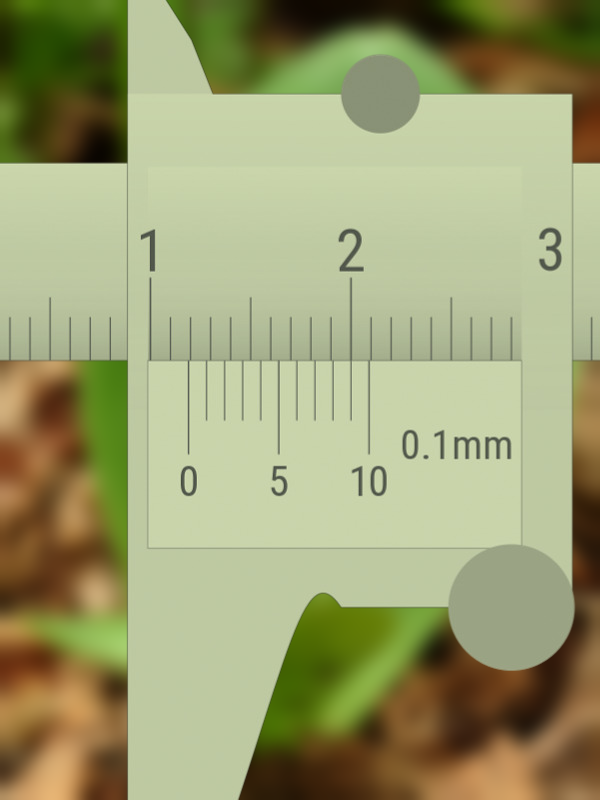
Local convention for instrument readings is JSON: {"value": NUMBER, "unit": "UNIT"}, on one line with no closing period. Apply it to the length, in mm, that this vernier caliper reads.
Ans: {"value": 11.9, "unit": "mm"}
